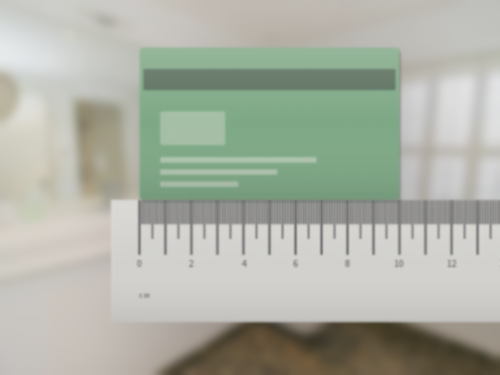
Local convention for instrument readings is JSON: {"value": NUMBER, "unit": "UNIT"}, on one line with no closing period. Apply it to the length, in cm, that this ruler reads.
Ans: {"value": 10, "unit": "cm"}
